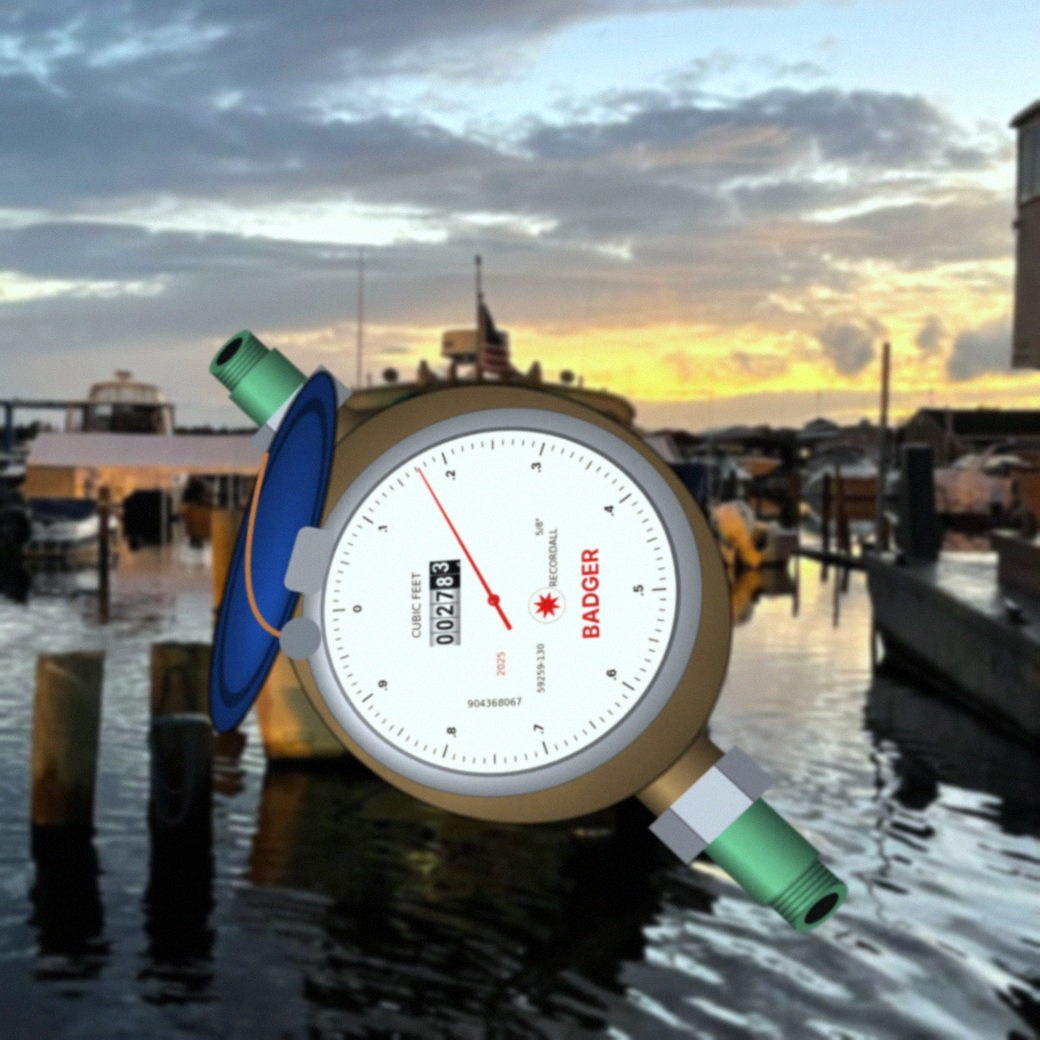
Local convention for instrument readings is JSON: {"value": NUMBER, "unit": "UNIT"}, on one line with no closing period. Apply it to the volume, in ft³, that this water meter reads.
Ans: {"value": 2783.17, "unit": "ft³"}
